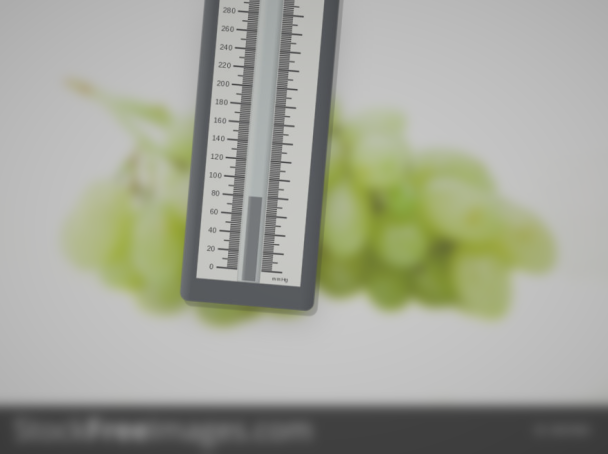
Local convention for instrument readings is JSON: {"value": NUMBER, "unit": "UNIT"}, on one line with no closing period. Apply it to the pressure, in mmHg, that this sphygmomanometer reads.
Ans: {"value": 80, "unit": "mmHg"}
